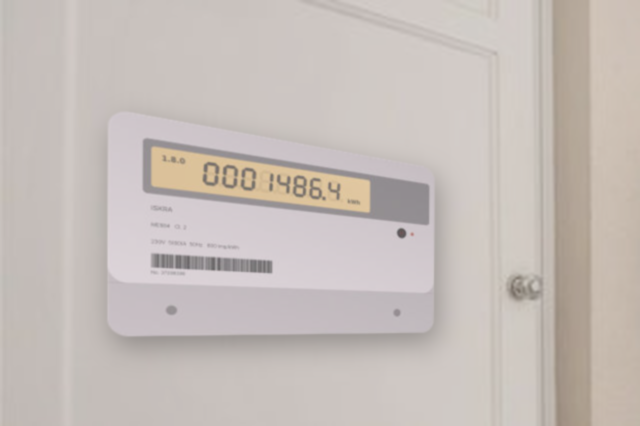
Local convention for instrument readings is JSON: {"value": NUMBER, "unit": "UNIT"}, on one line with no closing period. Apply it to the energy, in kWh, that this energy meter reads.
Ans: {"value": 1486.4, "unit": "kWh"}
